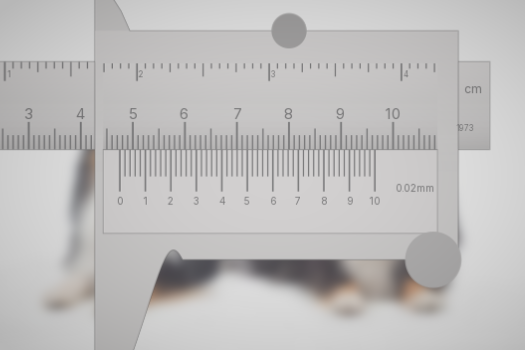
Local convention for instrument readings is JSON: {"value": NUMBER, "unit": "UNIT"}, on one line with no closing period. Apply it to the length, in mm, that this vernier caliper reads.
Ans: {"value": 47.5, "unit": "mm"}
